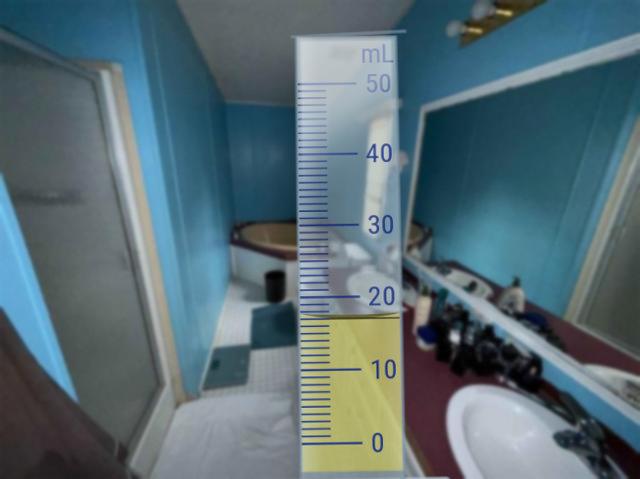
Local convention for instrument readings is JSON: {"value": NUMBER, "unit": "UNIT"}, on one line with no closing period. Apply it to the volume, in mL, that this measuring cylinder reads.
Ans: {"value": 17, "unit": "mL"}
